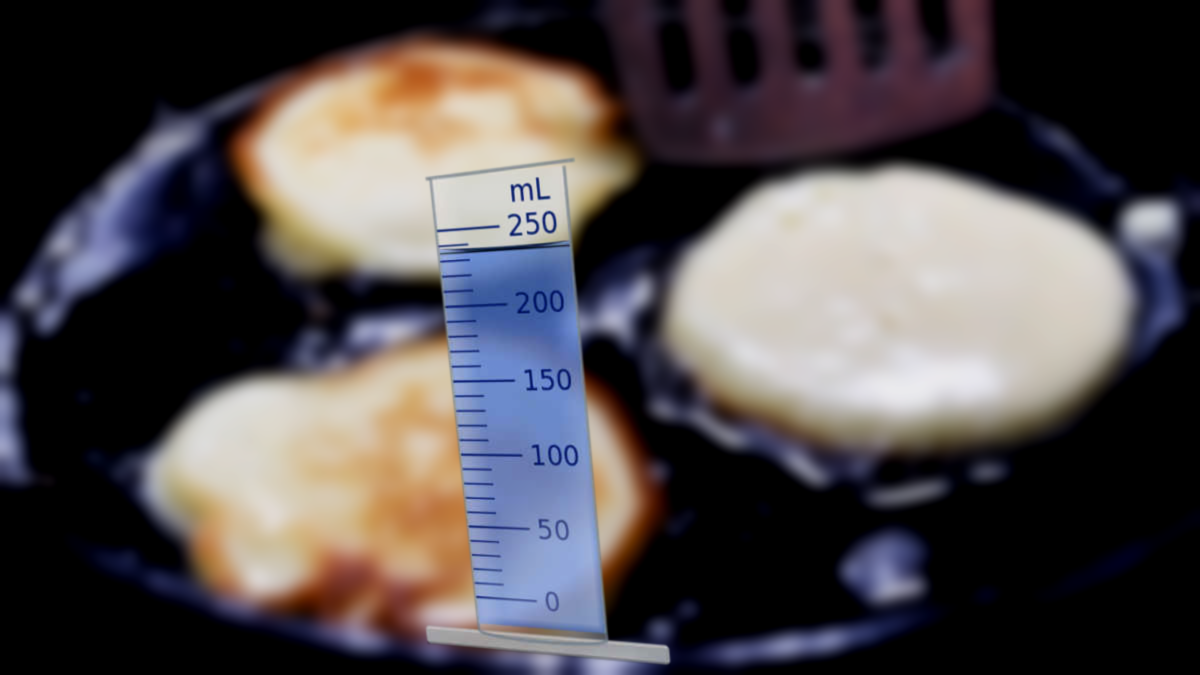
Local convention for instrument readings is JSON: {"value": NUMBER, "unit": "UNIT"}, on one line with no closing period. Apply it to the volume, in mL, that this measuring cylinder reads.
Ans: {"value": 235, "unit": "mL"}
